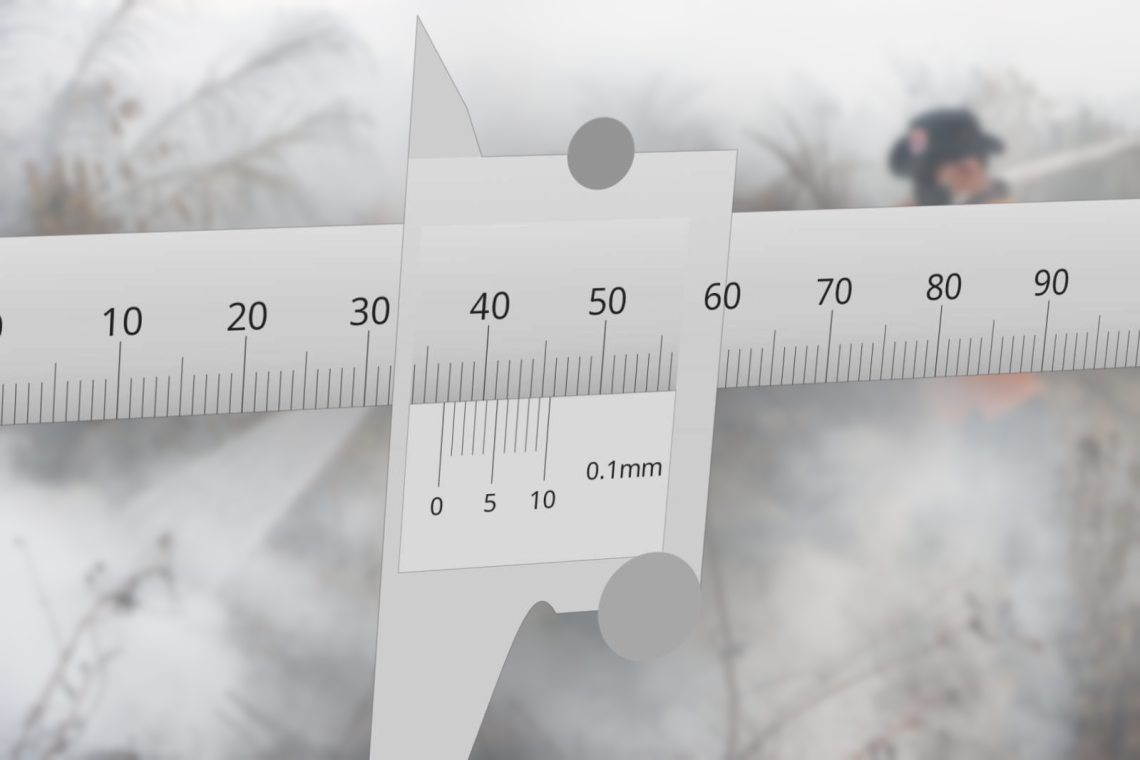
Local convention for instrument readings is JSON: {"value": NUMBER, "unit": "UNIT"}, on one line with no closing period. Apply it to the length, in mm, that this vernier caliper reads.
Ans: {"value": 36.7, "unit": "mm"}
